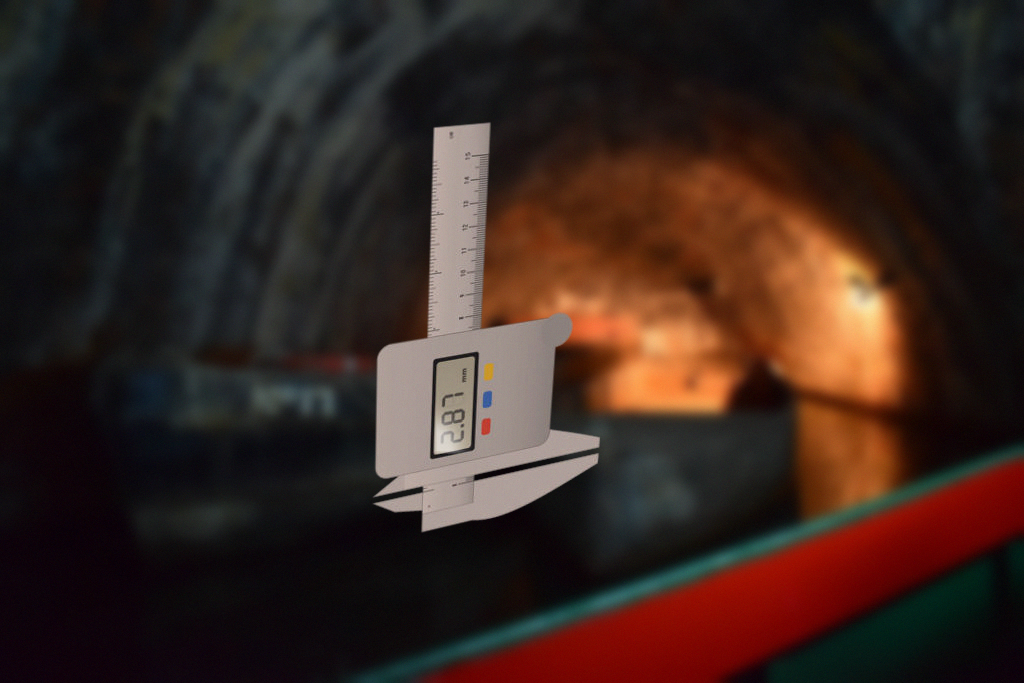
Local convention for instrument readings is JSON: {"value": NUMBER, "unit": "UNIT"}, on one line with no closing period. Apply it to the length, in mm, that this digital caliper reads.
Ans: {"value": 2.87, "unit": "mm"}
